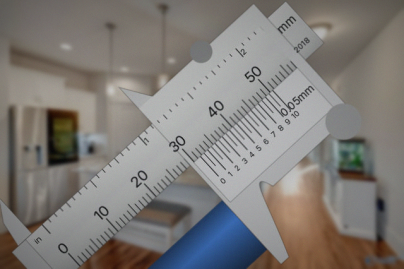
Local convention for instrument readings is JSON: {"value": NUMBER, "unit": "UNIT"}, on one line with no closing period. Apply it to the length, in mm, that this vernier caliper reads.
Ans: {"value": 31.6, "unit": "mm"}
